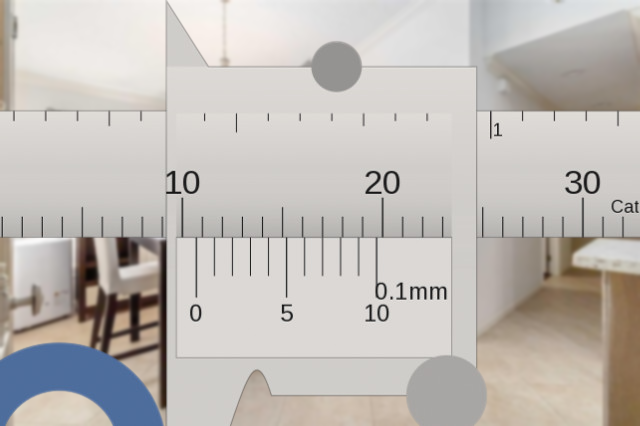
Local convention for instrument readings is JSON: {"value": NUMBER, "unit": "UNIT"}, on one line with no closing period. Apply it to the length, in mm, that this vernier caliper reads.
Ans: {"value": 10.7, "unit": "mm"}
